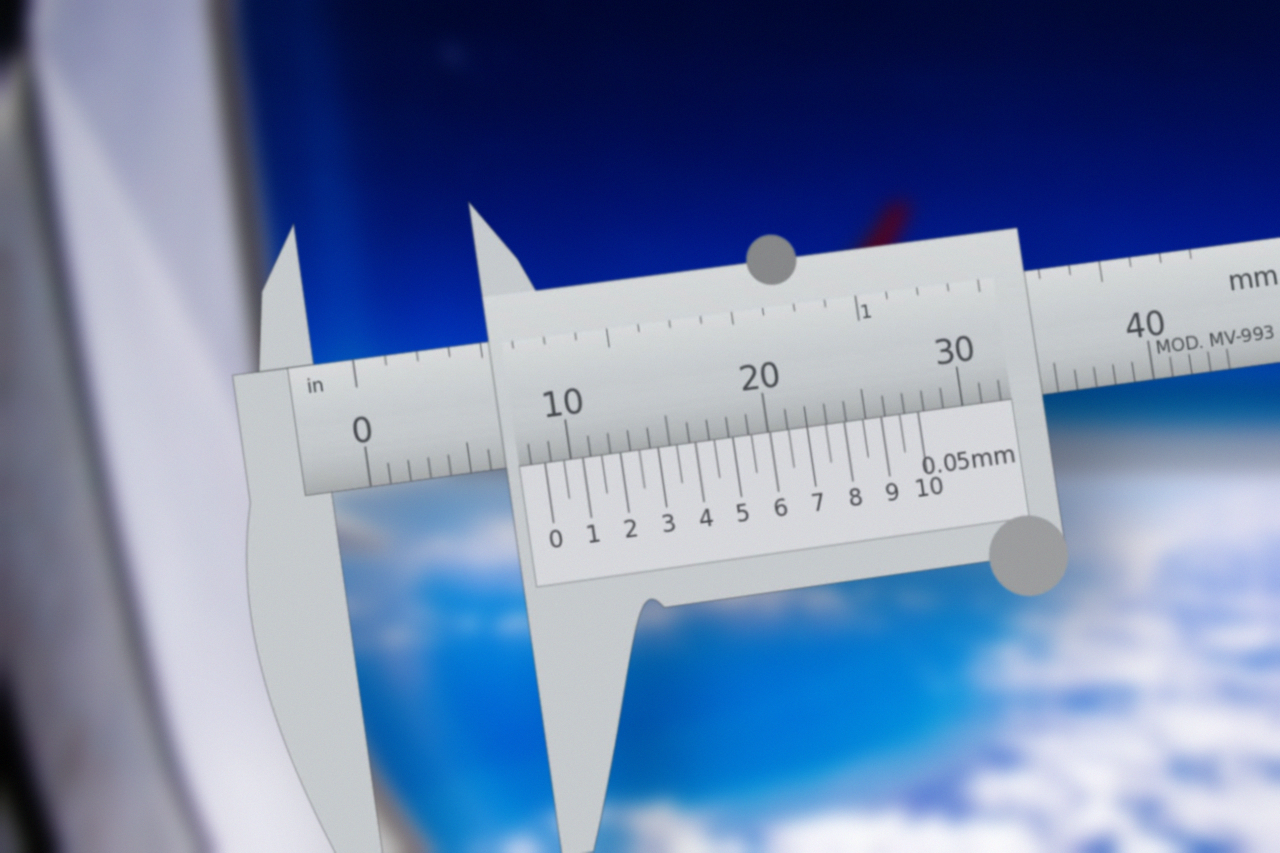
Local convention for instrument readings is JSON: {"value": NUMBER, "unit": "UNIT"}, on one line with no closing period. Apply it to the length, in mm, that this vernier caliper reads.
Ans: {"value": 8.7, "unit": "mm"}
